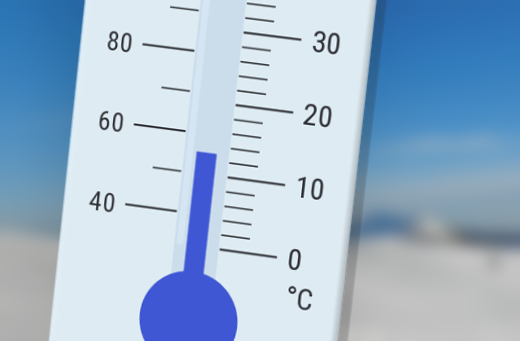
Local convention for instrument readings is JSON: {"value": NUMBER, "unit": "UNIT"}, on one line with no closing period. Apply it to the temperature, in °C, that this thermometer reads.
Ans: {"value": 13, "unit": "°C"}
